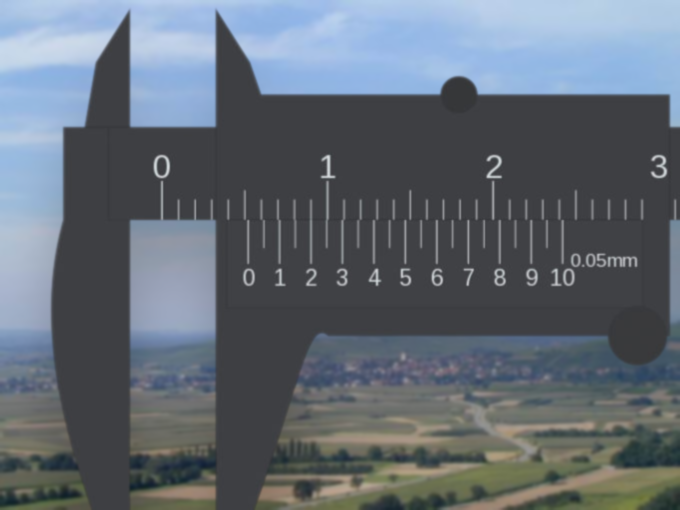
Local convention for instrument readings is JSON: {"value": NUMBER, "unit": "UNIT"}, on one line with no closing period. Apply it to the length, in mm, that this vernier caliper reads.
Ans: {"value": 5.2, "unit": "mm"}
